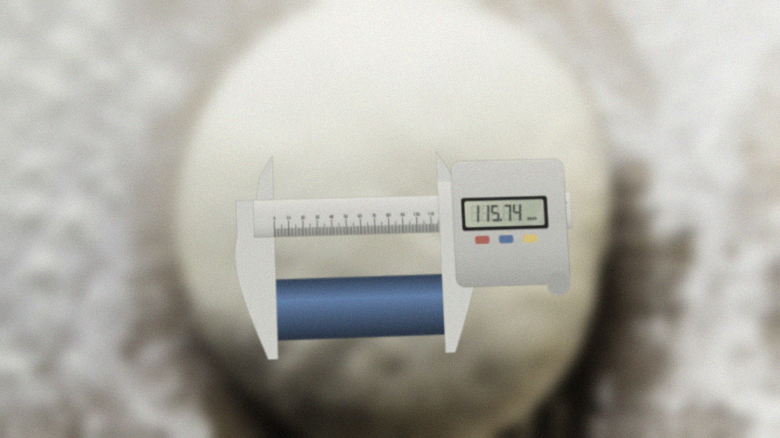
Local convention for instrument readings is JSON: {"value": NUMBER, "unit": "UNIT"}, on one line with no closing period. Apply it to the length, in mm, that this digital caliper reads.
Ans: {"value": 115.74, "unit": "mm"}
